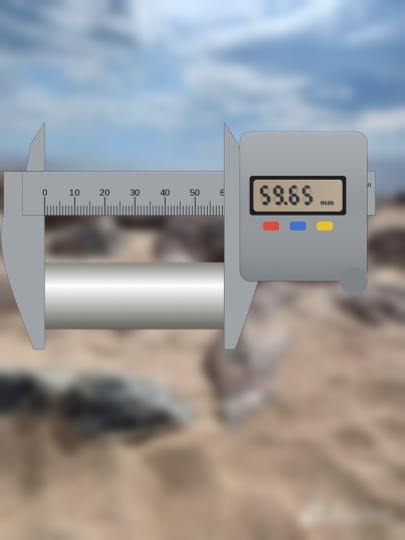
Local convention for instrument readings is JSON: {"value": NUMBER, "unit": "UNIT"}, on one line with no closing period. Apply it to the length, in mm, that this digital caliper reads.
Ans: {"value": 59.65, "unit": "mm"}
